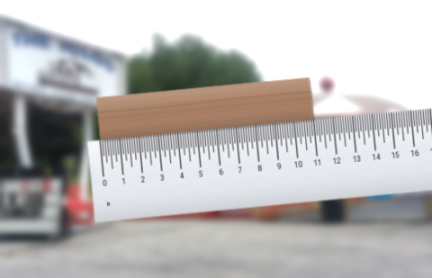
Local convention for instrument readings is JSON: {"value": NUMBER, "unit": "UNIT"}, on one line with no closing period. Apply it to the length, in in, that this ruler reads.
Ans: {"value": 11, "unit": "in"}
